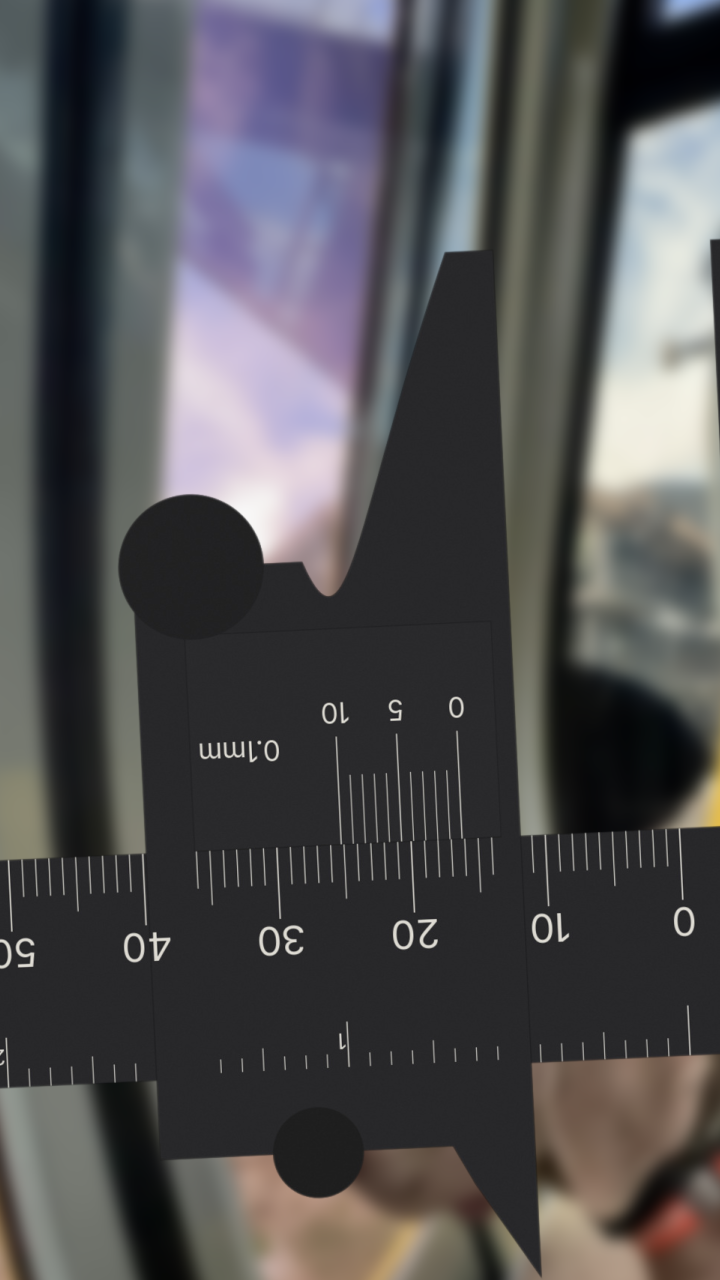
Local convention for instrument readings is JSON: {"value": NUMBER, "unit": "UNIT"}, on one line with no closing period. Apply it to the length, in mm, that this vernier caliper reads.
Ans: {"value": 16.2, "unit": "mm"}
